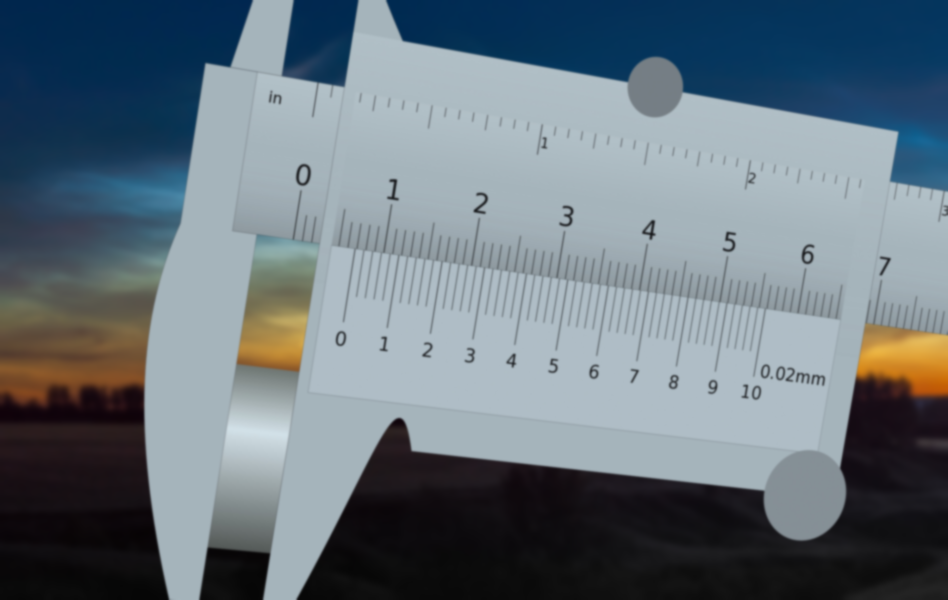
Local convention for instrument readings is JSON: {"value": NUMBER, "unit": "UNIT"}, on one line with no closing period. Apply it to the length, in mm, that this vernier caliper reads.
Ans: {"value": 6.8, "unit": "mm"}
